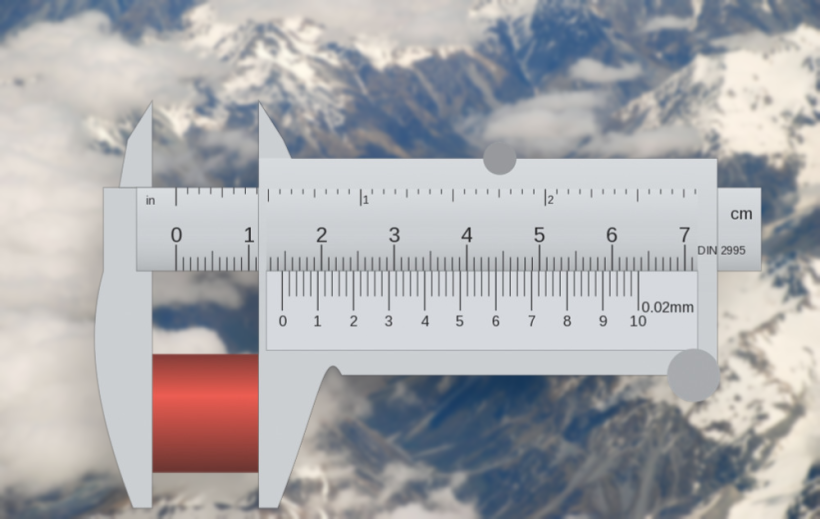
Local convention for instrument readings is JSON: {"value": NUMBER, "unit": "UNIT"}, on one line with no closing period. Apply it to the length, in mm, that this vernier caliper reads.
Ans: {"value": 14.6, "unit": "mm"}
